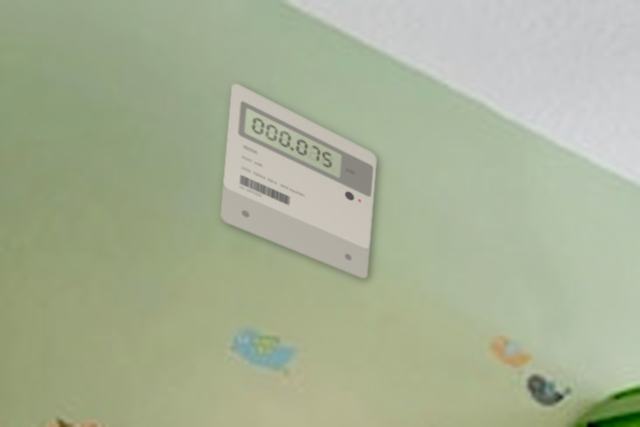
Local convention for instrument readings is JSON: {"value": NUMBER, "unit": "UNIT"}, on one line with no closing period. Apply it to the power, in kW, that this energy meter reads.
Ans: {"value": 0.075, "unit": "kW"}
